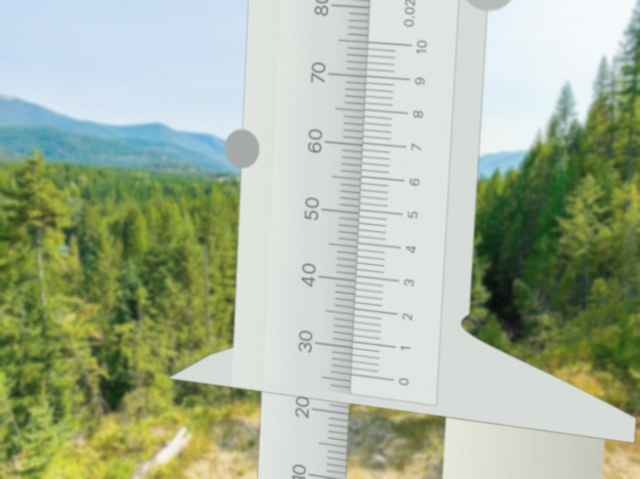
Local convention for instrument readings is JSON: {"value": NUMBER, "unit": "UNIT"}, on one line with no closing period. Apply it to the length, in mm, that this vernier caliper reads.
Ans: {"value": 26.0, "unit": "mm"}
